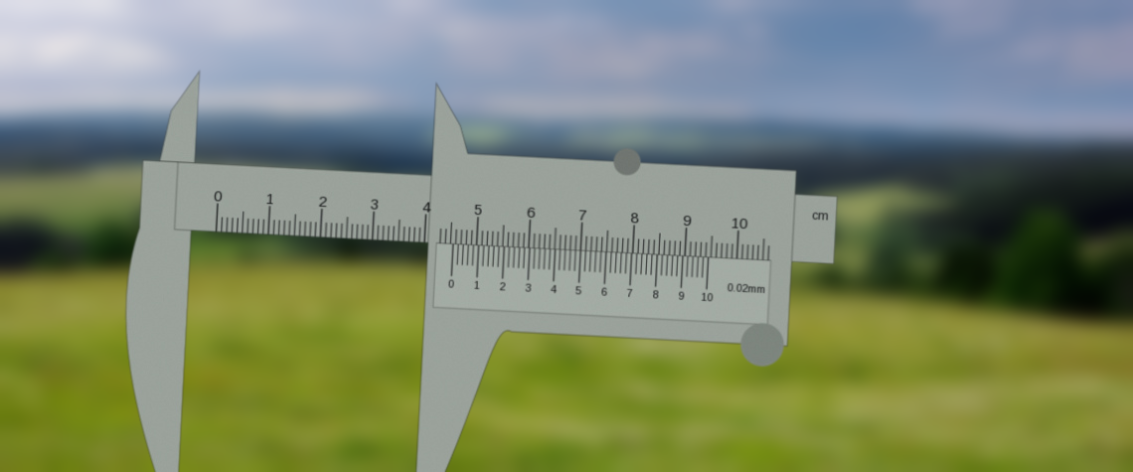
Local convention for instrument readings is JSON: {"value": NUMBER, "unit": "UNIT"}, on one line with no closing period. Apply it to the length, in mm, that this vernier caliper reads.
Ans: {"value": 45.5, "unit": "mm"}
